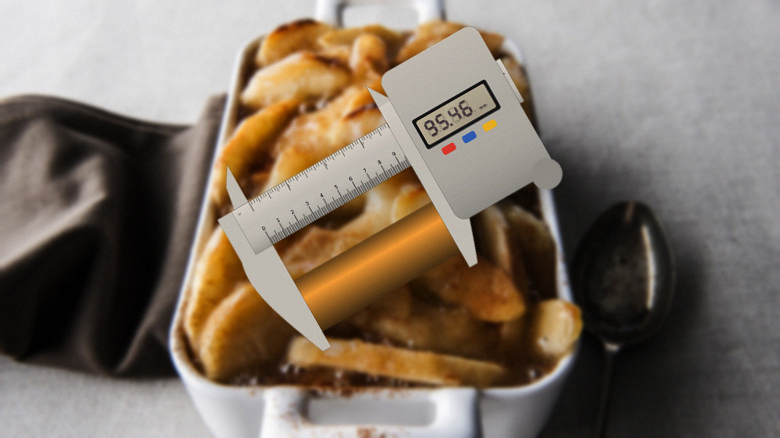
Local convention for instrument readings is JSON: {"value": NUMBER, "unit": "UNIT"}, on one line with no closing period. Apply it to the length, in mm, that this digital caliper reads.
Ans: {"value": 95.46, "unit": "mm"}
